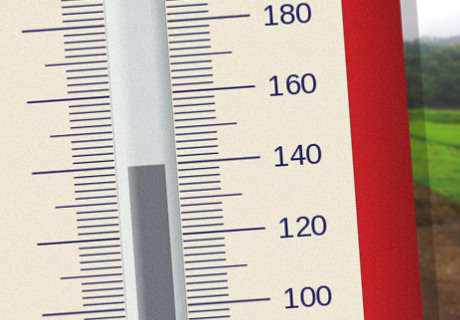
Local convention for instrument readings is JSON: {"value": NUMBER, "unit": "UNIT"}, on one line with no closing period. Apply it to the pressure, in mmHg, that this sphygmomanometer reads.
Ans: {"value": 140, "unit": "mmHg"}
